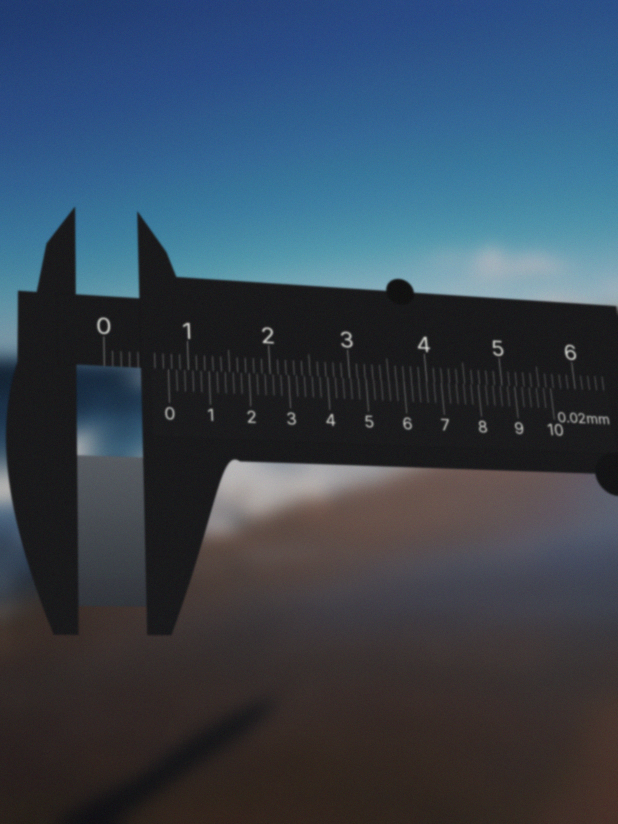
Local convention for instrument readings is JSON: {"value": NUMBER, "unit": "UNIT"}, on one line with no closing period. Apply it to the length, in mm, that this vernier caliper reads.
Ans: {"value": 7.6, "unit": "mm"}
